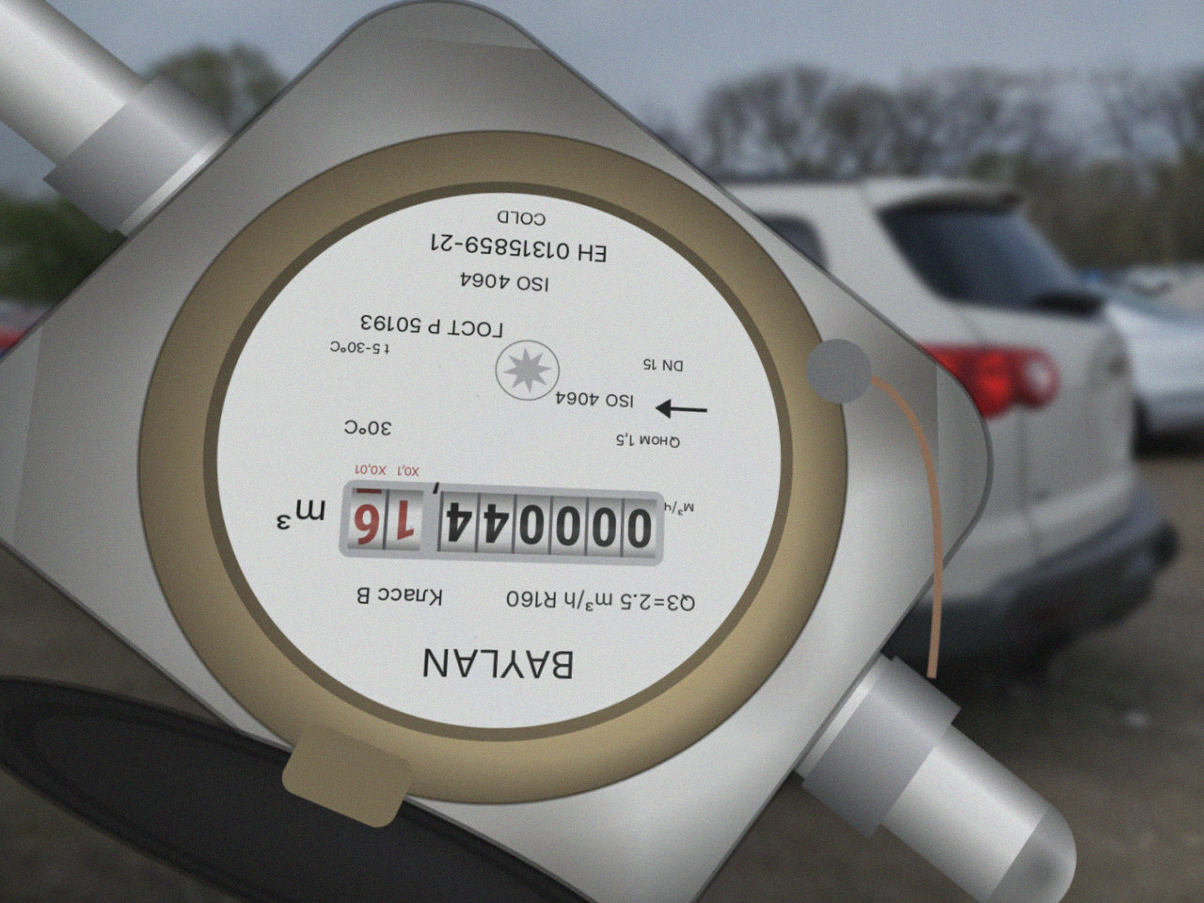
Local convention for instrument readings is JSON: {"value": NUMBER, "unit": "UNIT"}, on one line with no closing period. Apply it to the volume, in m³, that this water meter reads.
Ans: {"value": 44.16, "unit": "m³"}
